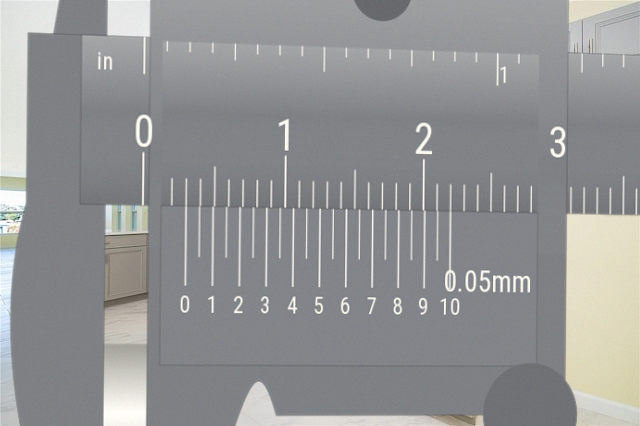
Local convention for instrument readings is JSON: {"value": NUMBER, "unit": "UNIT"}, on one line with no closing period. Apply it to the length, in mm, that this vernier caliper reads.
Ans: {"value": 3.0, "unit": "mm"}
